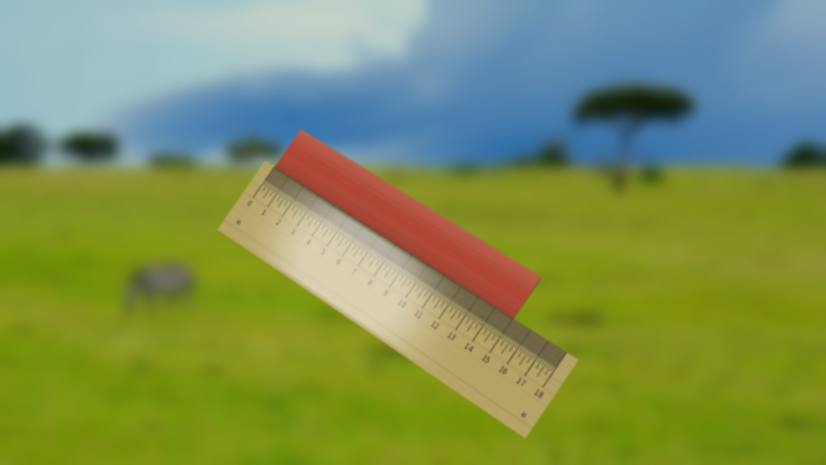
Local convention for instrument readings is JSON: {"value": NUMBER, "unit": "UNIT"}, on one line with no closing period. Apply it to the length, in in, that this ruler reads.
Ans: {"value": 15, "unit": "in"}
